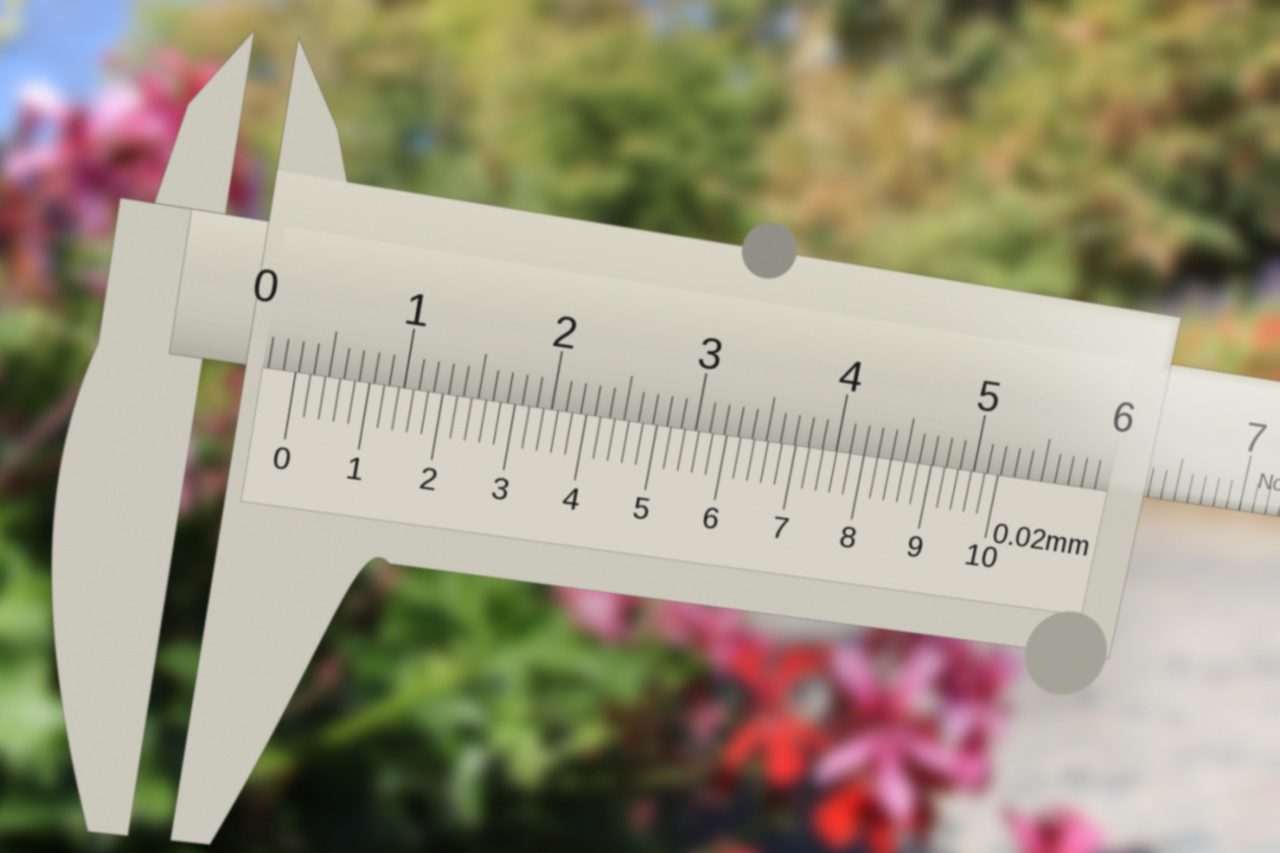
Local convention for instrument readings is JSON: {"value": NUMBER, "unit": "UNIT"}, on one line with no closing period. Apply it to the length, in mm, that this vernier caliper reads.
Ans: {"value": 2.8, "unit": "mm"}
